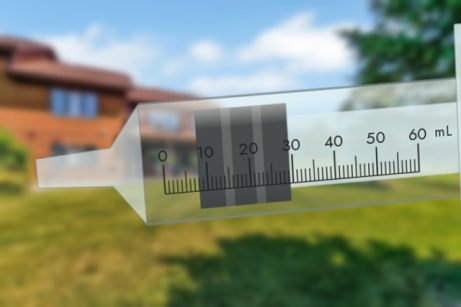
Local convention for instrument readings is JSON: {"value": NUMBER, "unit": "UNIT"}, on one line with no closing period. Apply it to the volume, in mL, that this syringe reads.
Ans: {"value": 8, "unit": "mL"}
